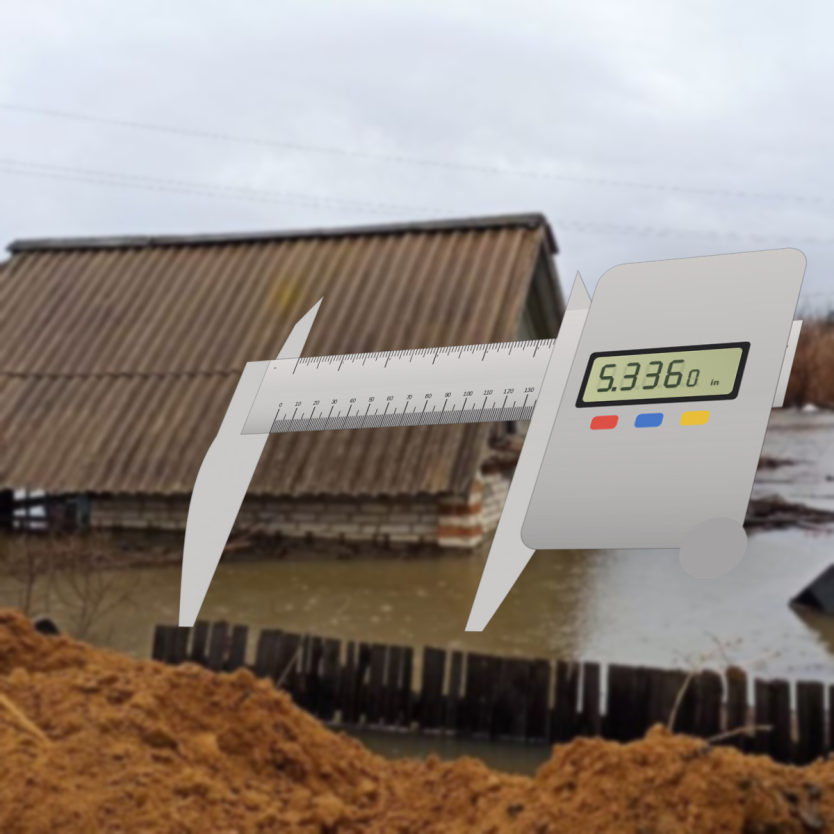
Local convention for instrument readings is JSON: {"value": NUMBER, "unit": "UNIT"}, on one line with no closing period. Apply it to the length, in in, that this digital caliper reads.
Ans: {"value": 5.3360, "unit": "in"}
